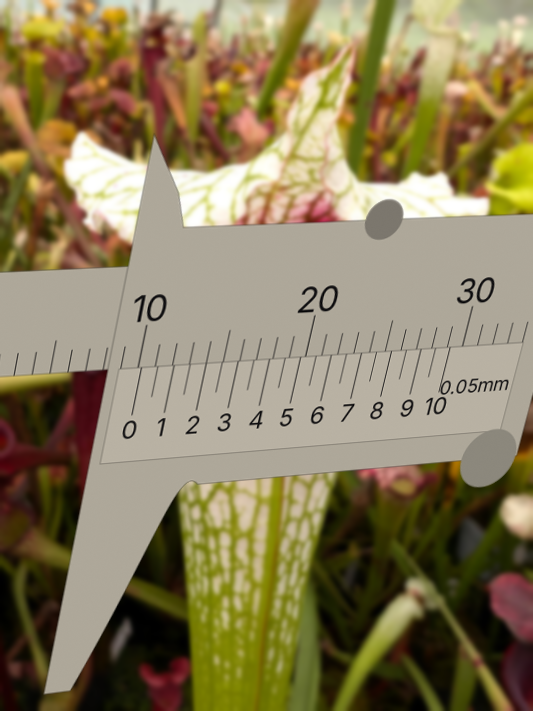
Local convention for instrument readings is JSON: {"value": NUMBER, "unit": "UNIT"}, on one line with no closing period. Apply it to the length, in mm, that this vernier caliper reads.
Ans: {"value": 10.2, "unit": "mm"}
